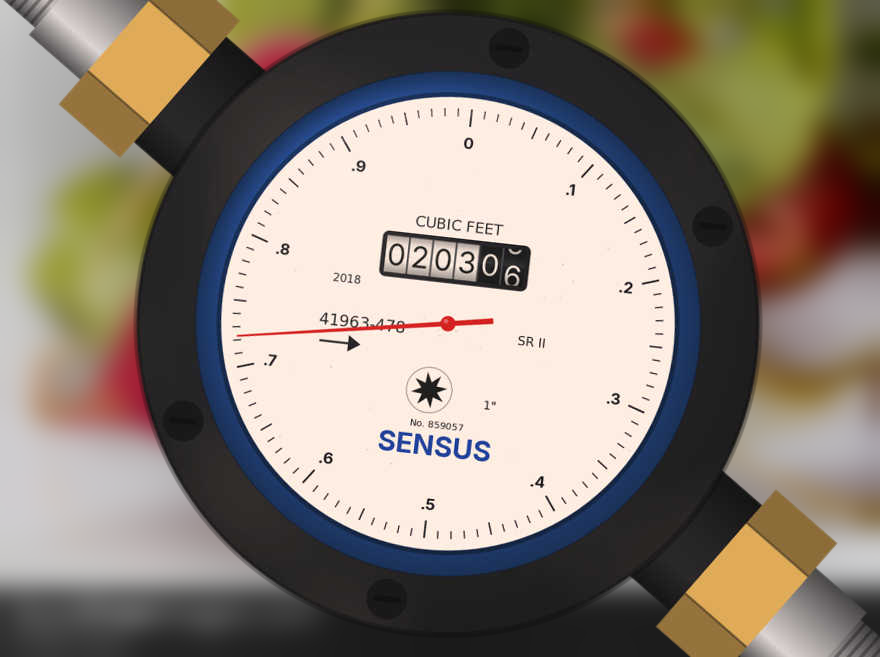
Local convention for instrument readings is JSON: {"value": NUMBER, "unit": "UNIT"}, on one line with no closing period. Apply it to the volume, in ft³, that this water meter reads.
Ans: {"value": 20305.72, "unit": "ft³"}
